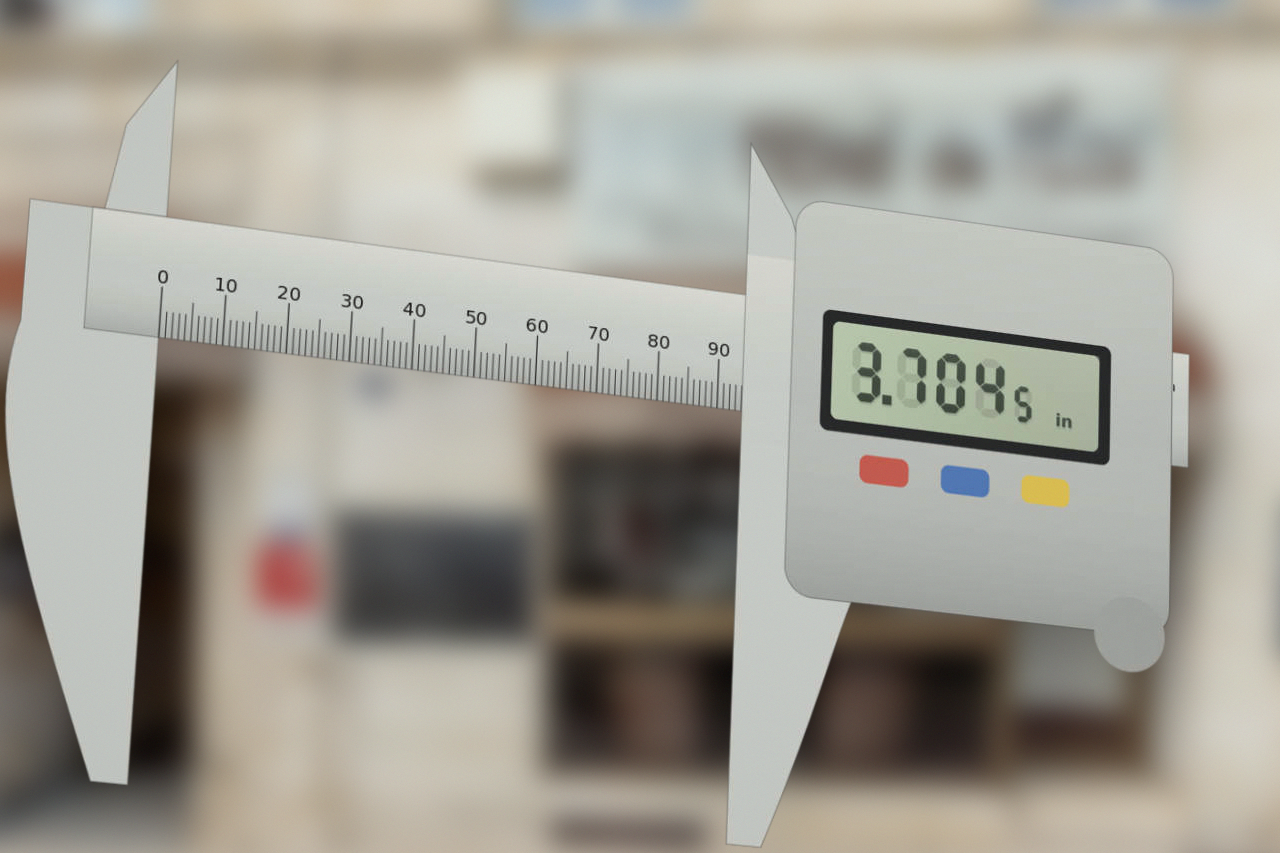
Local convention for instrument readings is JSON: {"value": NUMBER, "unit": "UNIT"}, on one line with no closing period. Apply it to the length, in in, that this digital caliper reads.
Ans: {"value": 3.7045, "unit": "in"}
